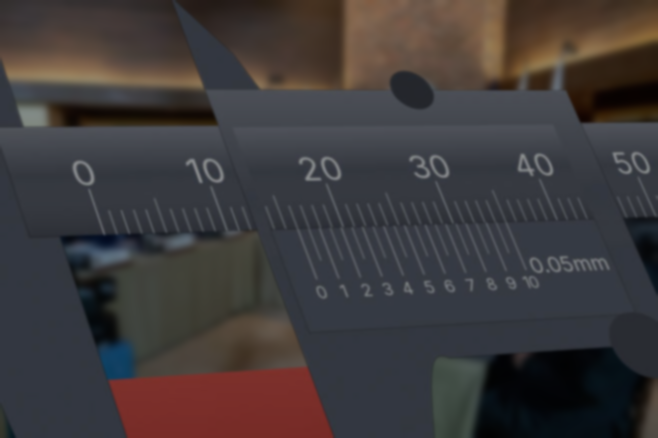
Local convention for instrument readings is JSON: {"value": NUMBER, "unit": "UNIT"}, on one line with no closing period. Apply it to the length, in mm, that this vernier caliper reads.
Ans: {"value": 16.0, "unit": "mm"}
